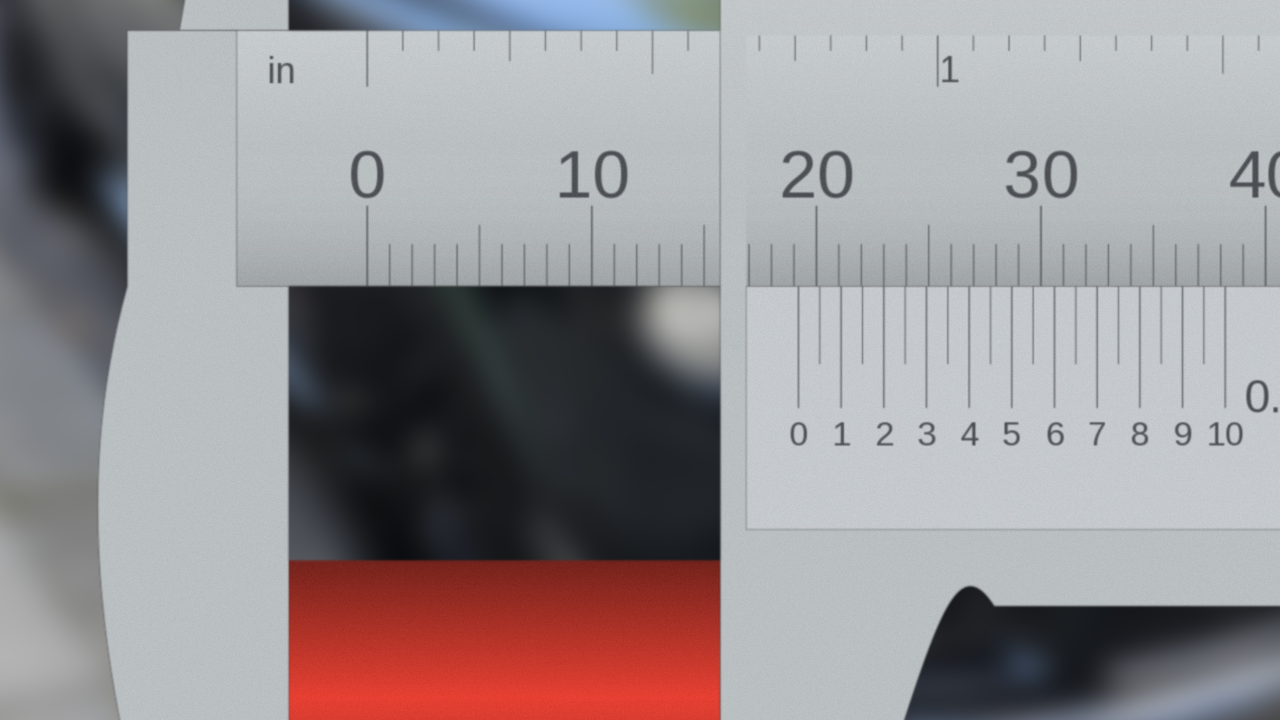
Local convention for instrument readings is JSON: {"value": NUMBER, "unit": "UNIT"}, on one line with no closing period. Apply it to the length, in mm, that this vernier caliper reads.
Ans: {"value": 19.2, "unit": "mm"}
